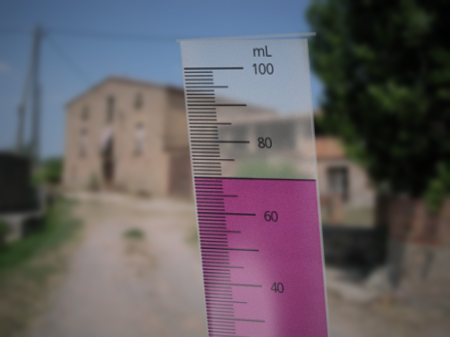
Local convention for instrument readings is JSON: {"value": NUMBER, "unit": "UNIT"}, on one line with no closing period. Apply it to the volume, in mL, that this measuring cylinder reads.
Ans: {"value": 70, "unit": "mL"}
